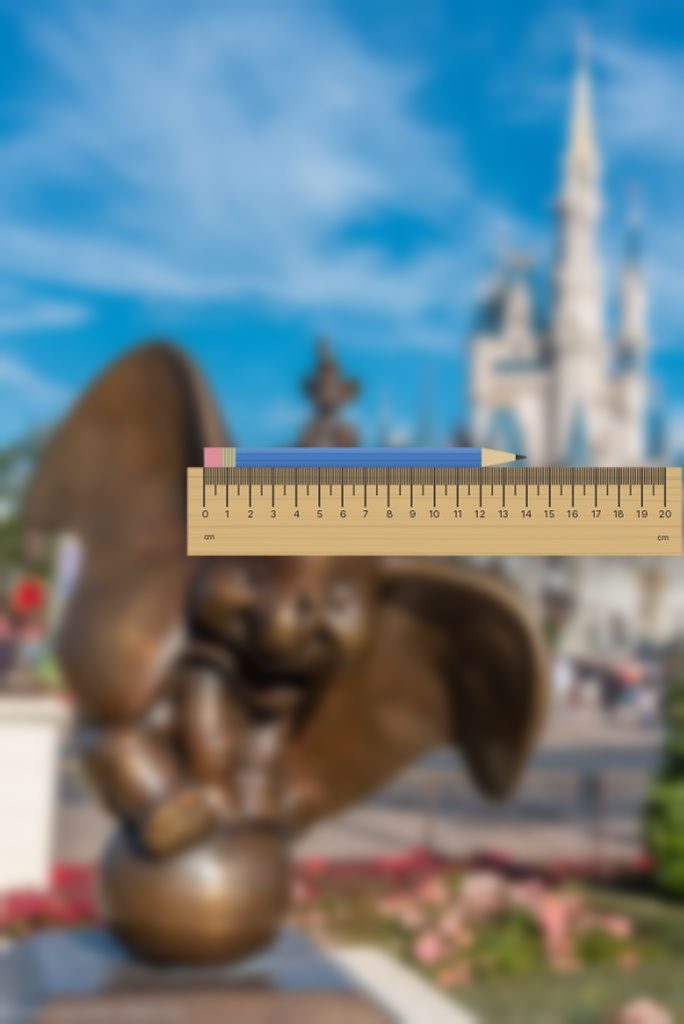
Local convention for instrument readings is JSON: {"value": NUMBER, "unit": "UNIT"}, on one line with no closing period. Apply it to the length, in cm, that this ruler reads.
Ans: {"value": 14, "unit": "cm"}
